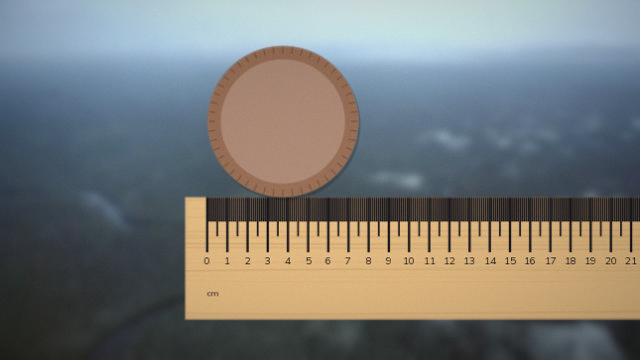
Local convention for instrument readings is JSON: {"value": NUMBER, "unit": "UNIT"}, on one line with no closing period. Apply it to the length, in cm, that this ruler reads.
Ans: {"value": 7.5, "unit": "cm"}
